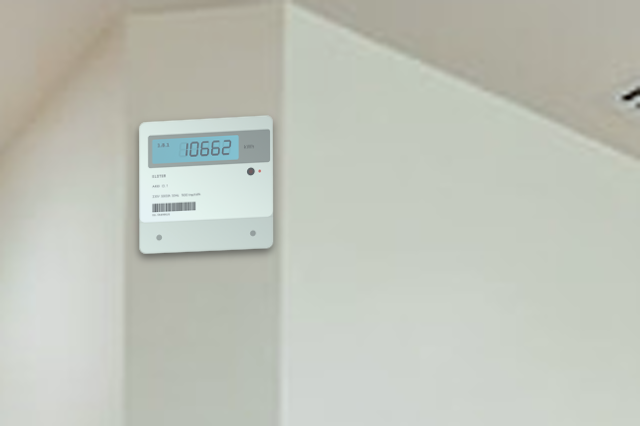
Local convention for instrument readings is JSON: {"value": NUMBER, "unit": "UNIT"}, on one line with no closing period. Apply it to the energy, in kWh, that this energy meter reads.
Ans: {"value": 10662, "unit": "kWh"}
